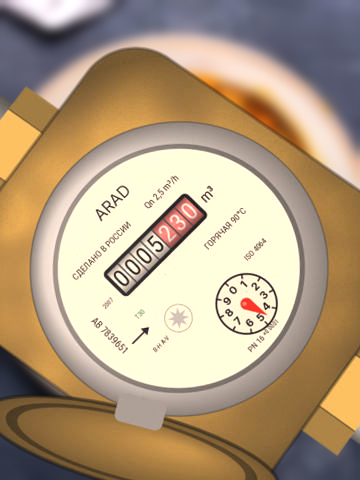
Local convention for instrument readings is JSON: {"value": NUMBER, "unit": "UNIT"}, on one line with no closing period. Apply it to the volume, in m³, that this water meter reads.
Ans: {"value": 5.2304, "unit": "m³"}
